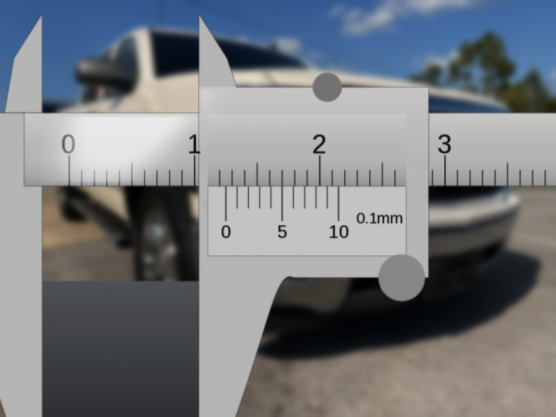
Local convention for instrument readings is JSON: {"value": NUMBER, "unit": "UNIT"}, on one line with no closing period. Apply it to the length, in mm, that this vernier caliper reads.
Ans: {"value": 12.5, "unit": "mm"}
